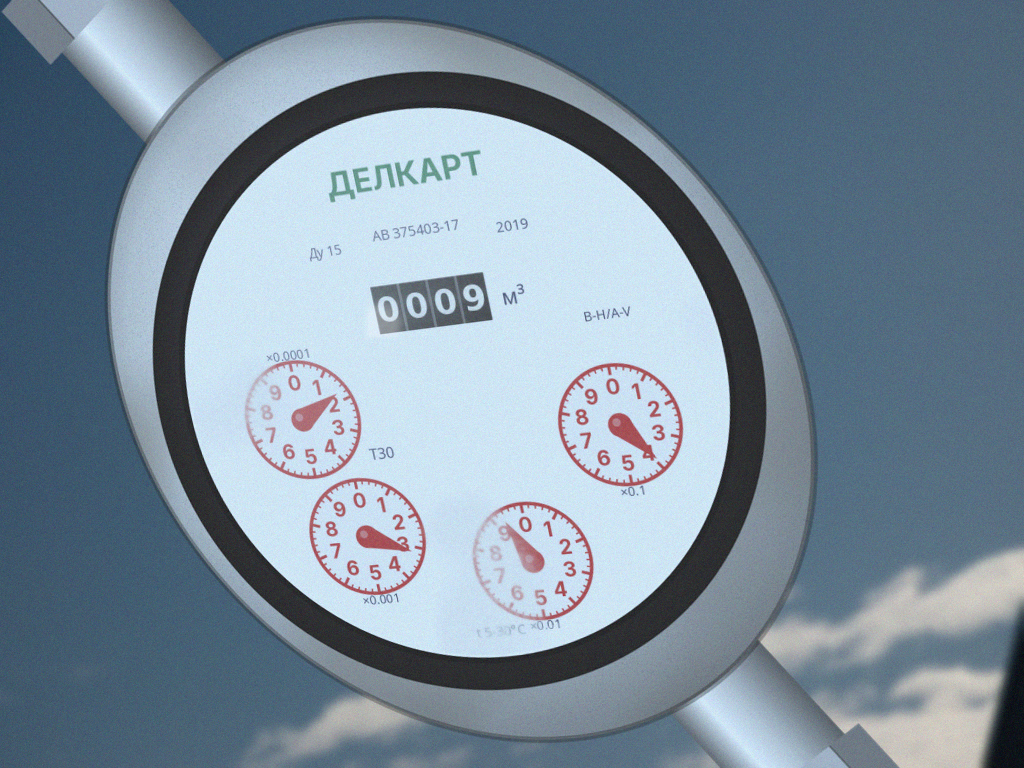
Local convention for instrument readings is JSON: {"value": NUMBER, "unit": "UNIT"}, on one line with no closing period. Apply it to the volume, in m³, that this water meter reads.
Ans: {"value": 9.3931, "unit": "m³"}
